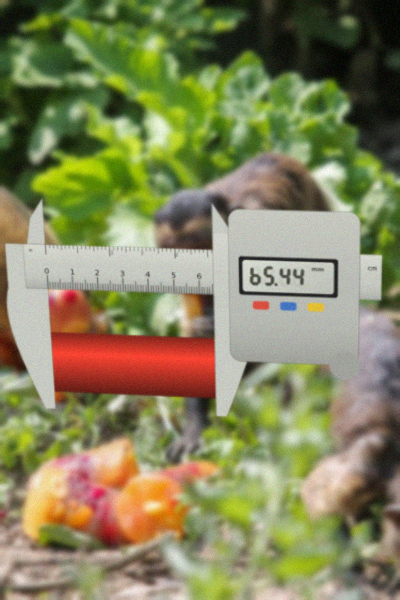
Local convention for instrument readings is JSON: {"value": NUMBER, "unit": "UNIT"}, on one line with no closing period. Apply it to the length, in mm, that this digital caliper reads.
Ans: {"value": 65.44, "unit": "mm"}
